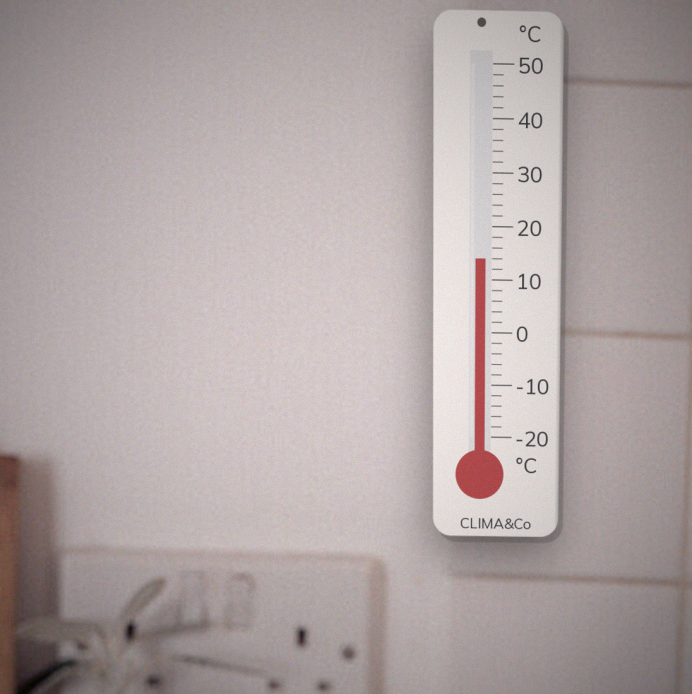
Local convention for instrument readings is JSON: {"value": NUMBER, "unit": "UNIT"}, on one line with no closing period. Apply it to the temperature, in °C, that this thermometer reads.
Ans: {"value": 14, "unit": "°C"}
